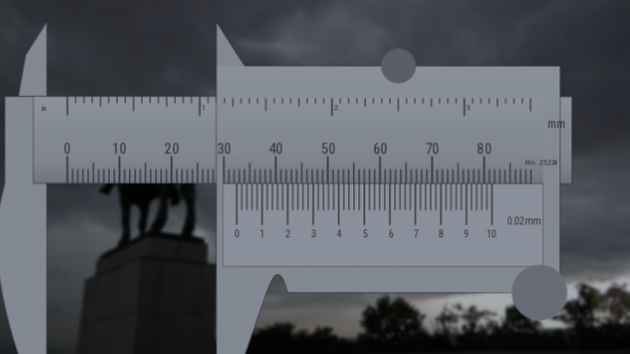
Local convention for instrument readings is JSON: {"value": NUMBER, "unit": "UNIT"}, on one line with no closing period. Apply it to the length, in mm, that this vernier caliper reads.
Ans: {"value": 32.5, "unit": "mm"}
